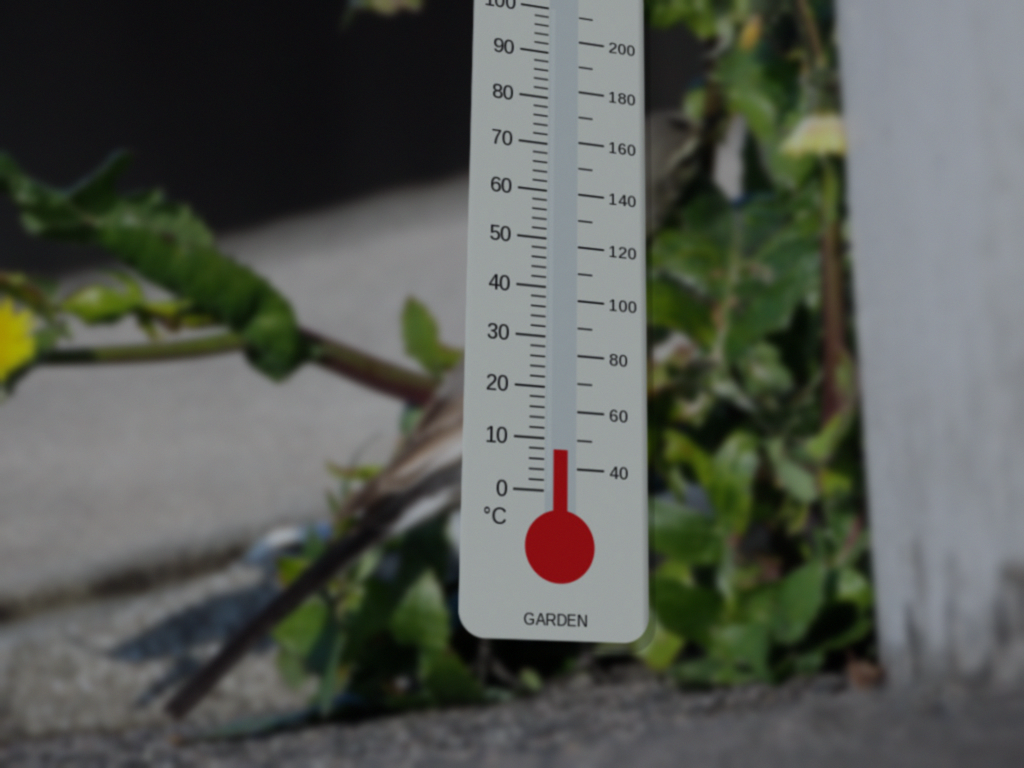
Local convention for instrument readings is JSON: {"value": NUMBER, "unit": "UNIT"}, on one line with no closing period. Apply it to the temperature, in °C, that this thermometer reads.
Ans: {"value": 8, "unit": "°C"}
